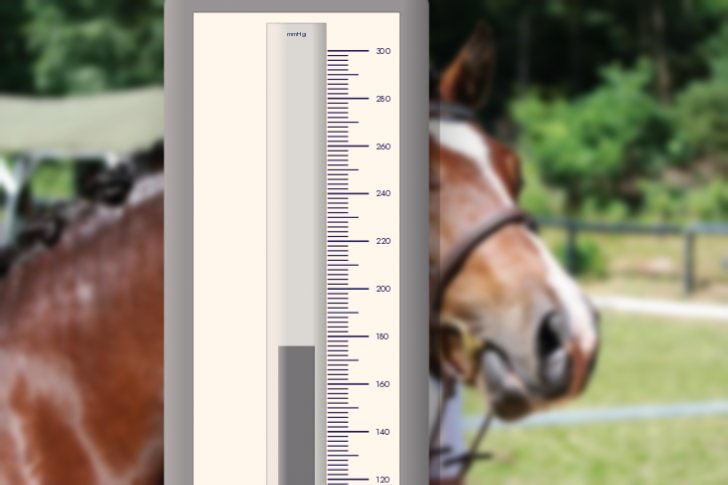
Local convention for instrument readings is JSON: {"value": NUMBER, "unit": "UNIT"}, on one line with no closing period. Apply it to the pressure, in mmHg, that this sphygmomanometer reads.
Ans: {"value": 176, "unit": "mmHg"}
